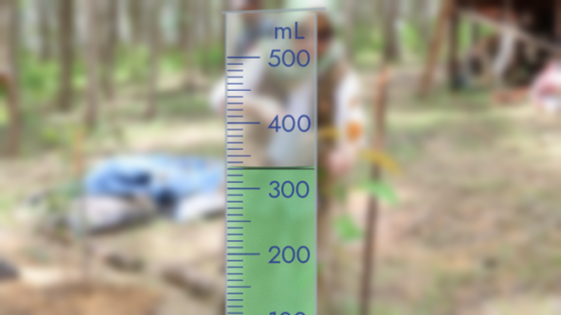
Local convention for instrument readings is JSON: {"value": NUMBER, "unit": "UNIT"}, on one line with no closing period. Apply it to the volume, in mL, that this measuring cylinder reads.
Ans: {"value": 330, "unit": "mL"}
